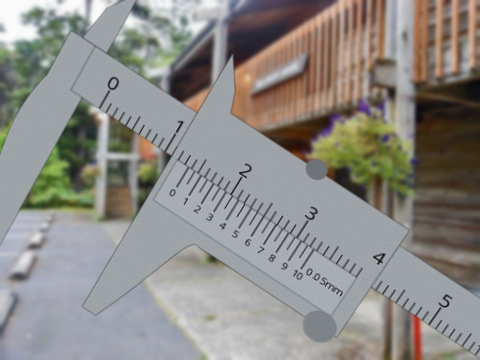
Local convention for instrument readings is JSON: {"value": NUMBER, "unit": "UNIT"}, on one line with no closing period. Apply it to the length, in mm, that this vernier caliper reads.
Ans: {"value": 13.6, "unit": "mm"}
